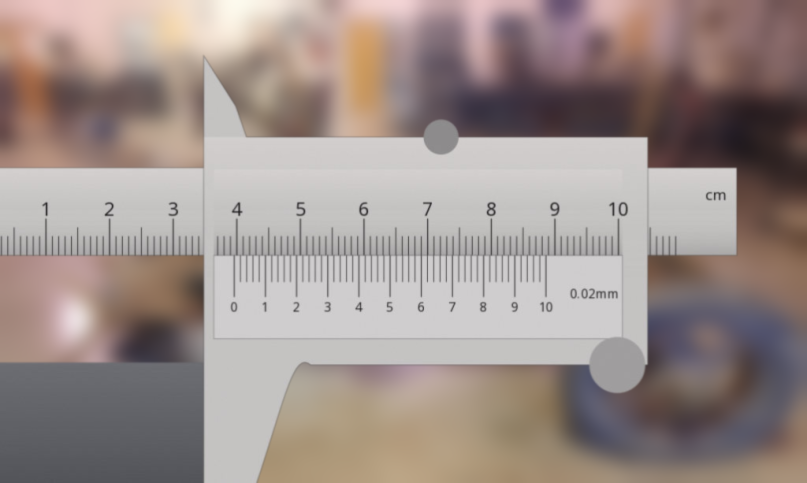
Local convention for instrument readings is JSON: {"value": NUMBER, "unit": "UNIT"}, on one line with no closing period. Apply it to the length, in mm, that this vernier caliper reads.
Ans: {"value": 39.6, "unit": "mm"}
